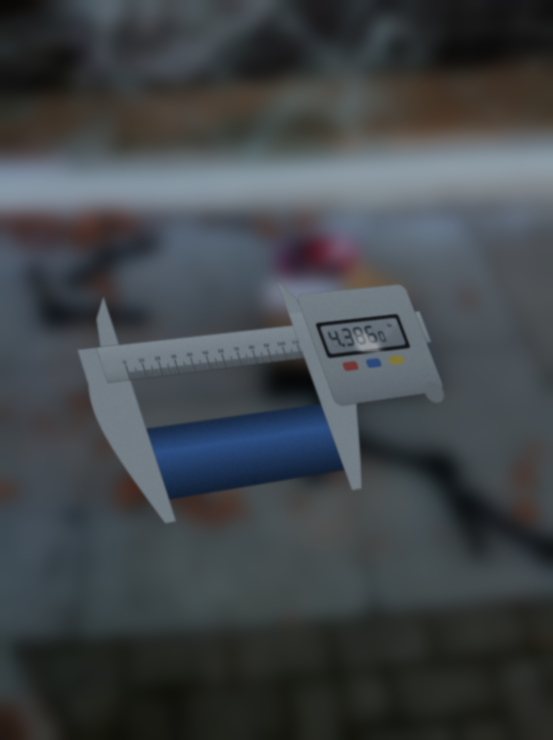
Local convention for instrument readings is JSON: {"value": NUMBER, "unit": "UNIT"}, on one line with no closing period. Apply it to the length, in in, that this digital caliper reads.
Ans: {"value": 4.3860, "unit": "in"}
